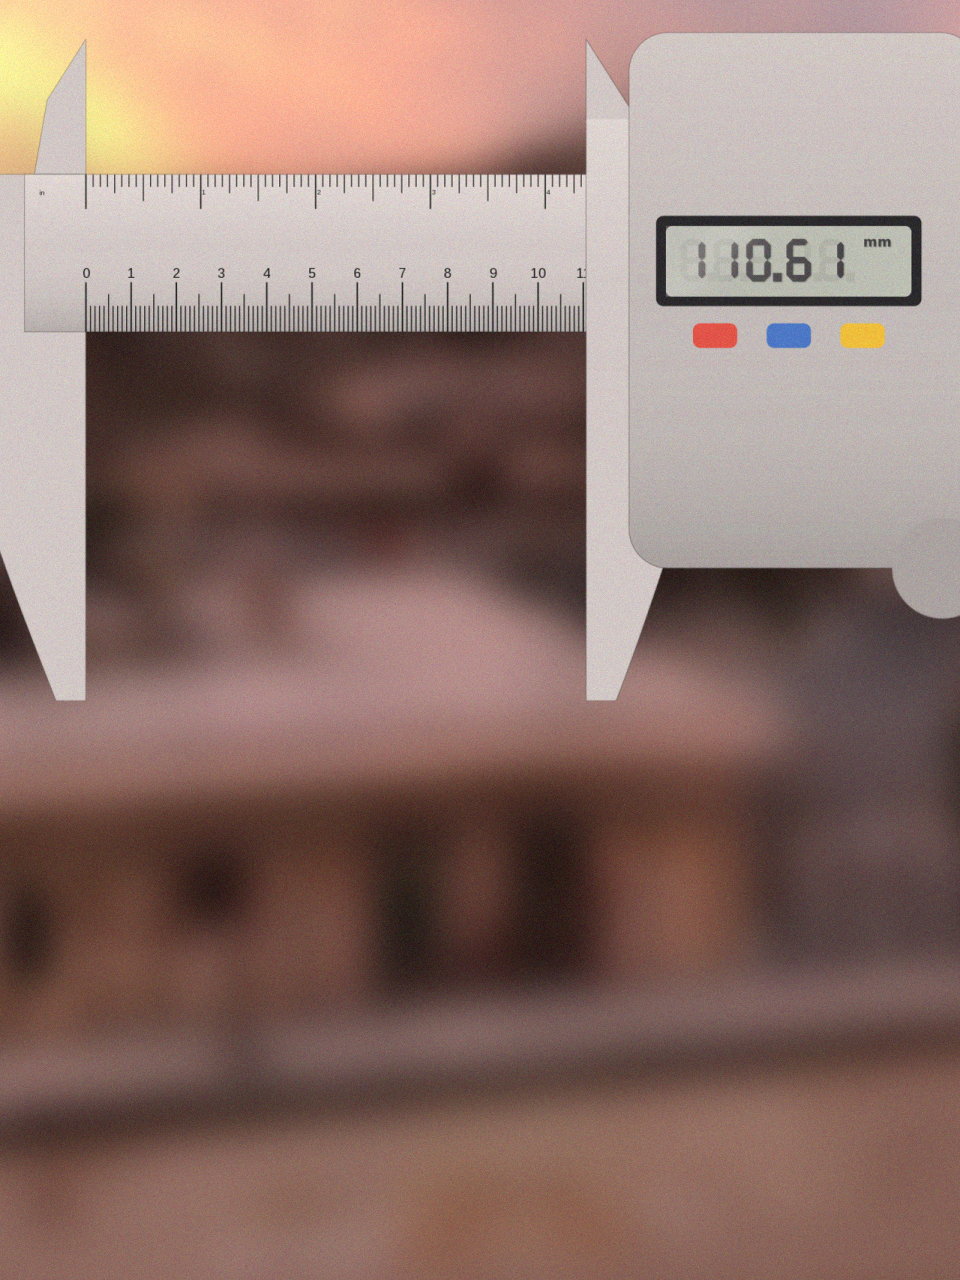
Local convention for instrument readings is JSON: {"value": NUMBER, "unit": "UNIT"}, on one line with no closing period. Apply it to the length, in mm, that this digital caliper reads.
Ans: {"value": 110.61, "unit": "mm"}
